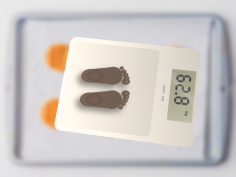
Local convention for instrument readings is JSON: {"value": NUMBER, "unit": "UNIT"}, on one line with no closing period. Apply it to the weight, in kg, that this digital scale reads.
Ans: {"value": 62.8, "unit": "kg"}
